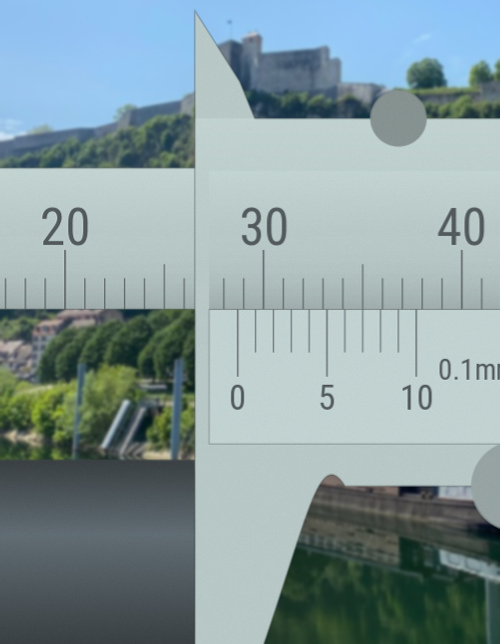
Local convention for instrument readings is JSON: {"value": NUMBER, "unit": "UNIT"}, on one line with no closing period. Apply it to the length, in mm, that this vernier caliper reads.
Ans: {"value": 28.7, "unit": "mm"}
